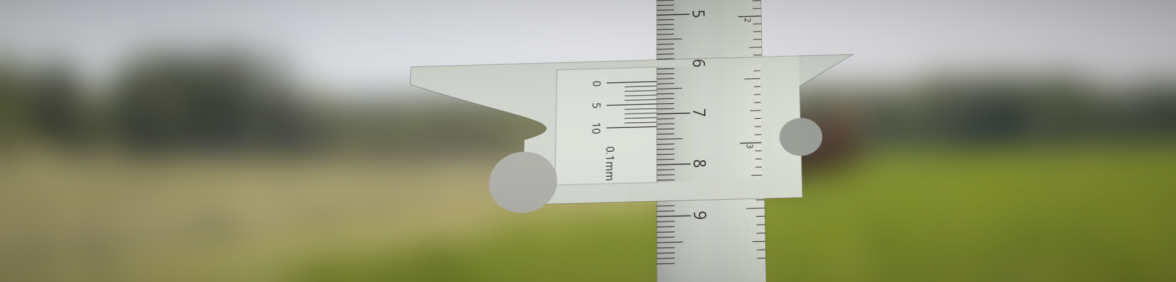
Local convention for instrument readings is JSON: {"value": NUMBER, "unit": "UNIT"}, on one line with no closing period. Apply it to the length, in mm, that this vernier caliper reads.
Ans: {"value": 63.5, "unit": "mm"}
